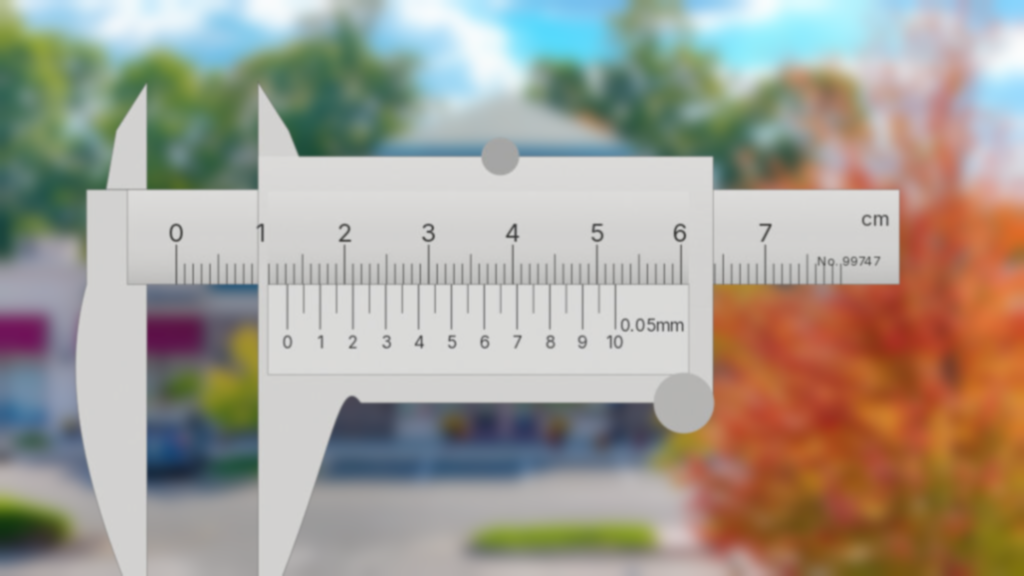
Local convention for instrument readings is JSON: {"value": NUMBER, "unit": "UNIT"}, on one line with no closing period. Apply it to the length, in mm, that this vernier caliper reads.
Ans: {"value": 13.2, "unit": "mm"}
